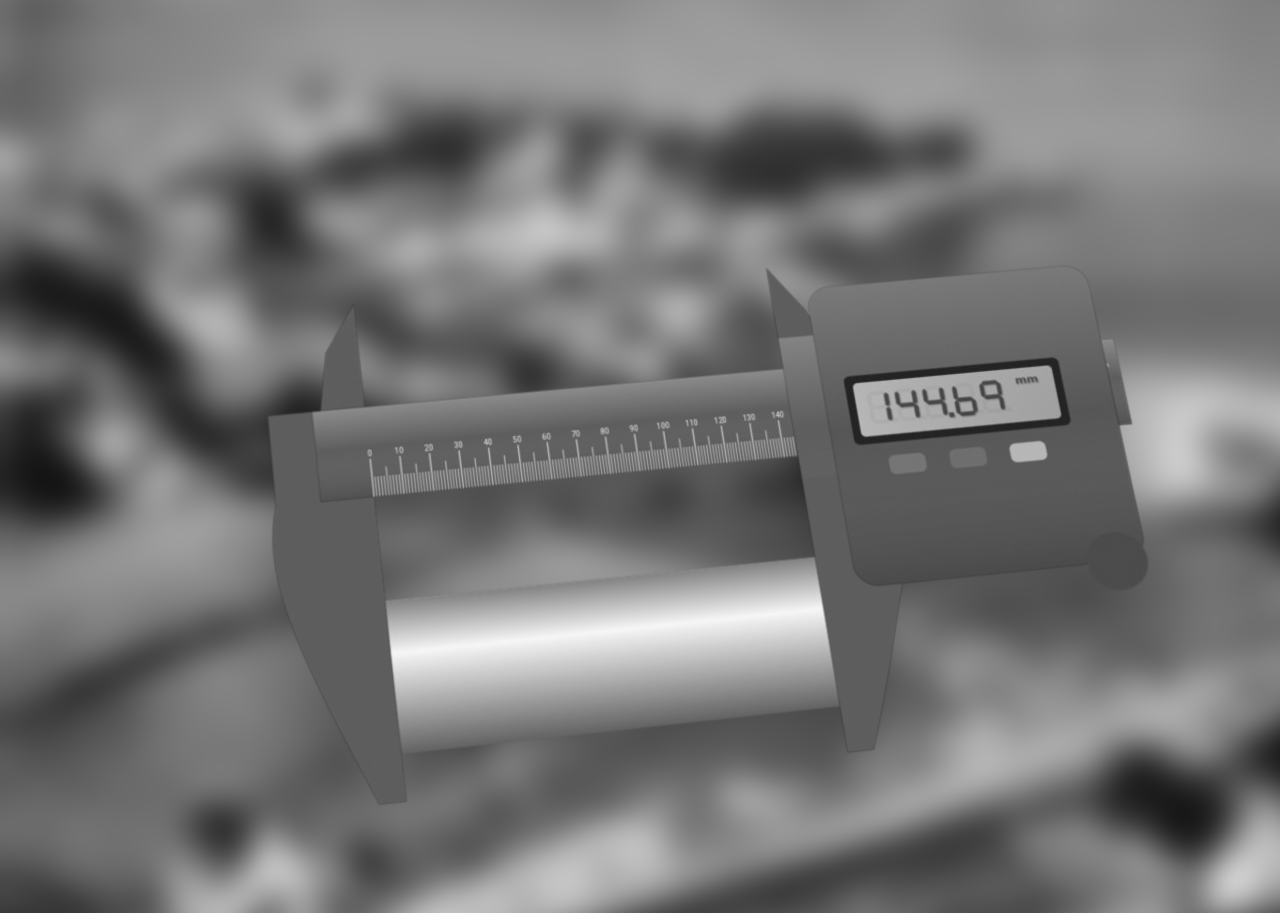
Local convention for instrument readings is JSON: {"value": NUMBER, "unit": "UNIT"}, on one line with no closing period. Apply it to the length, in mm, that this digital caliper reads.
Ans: {"value": 144.69, "unit": "mm"}
